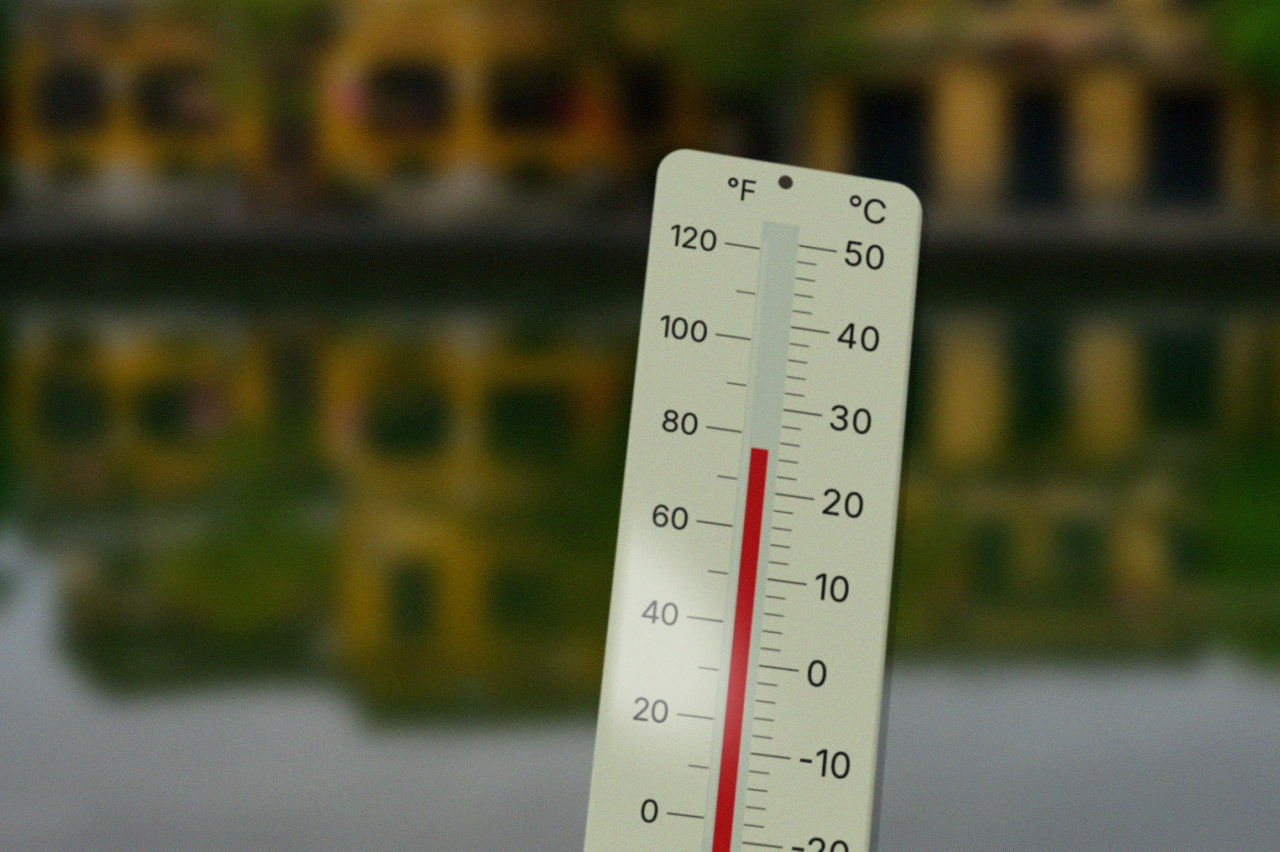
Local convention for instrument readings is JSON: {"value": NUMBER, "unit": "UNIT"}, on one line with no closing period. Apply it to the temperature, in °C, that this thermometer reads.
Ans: {"value": 25, "unit": "°C"}
